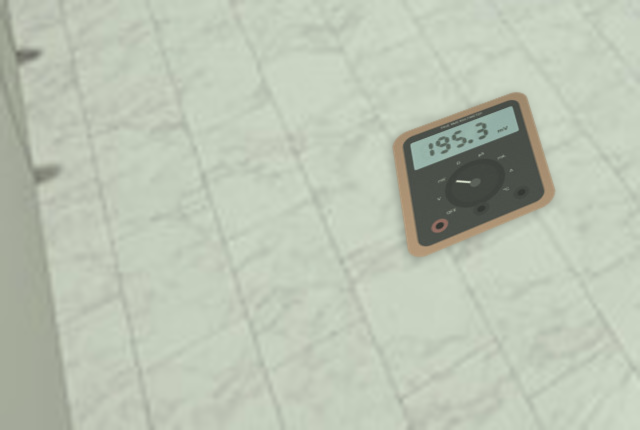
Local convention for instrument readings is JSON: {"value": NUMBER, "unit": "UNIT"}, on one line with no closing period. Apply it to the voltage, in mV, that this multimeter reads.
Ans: {"value": 195.3, "unit": "mV"}
